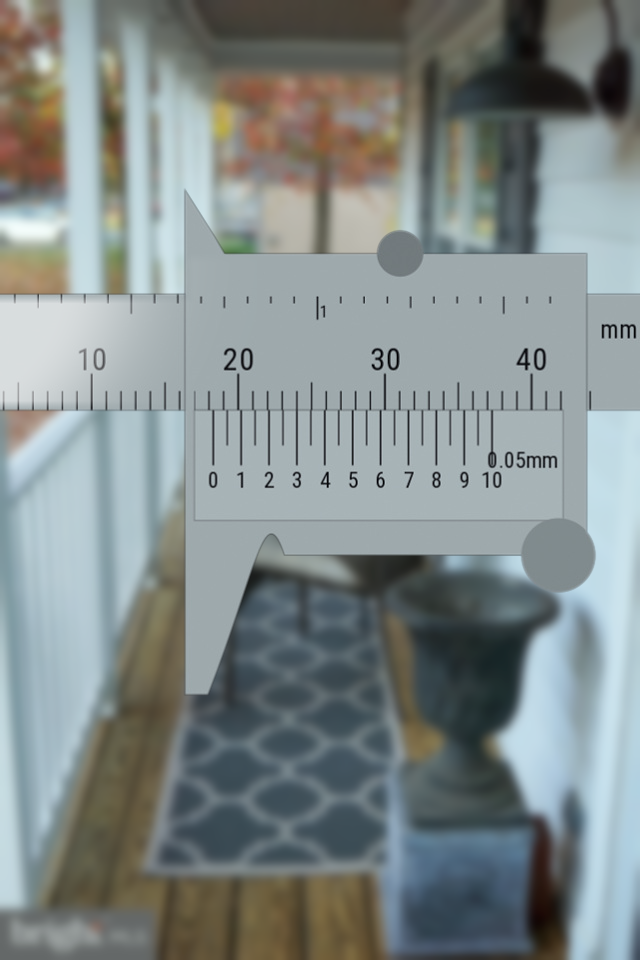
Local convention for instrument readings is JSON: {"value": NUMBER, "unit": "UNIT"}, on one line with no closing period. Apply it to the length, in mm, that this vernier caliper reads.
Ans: {"value": 18.3, "unit": "mm"}
